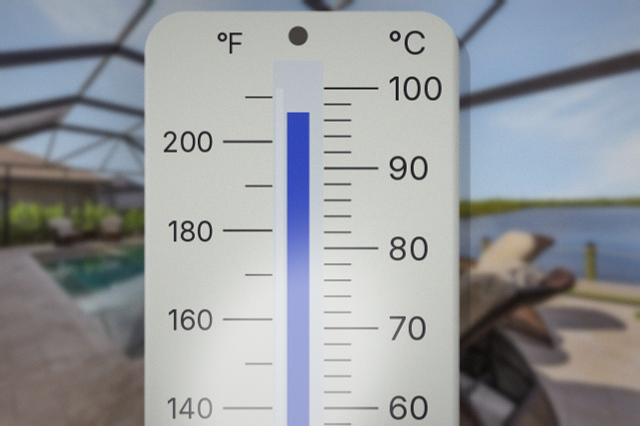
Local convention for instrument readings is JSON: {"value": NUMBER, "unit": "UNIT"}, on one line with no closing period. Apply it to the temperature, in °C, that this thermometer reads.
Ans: {"value": 97, "unit": "°C"}
